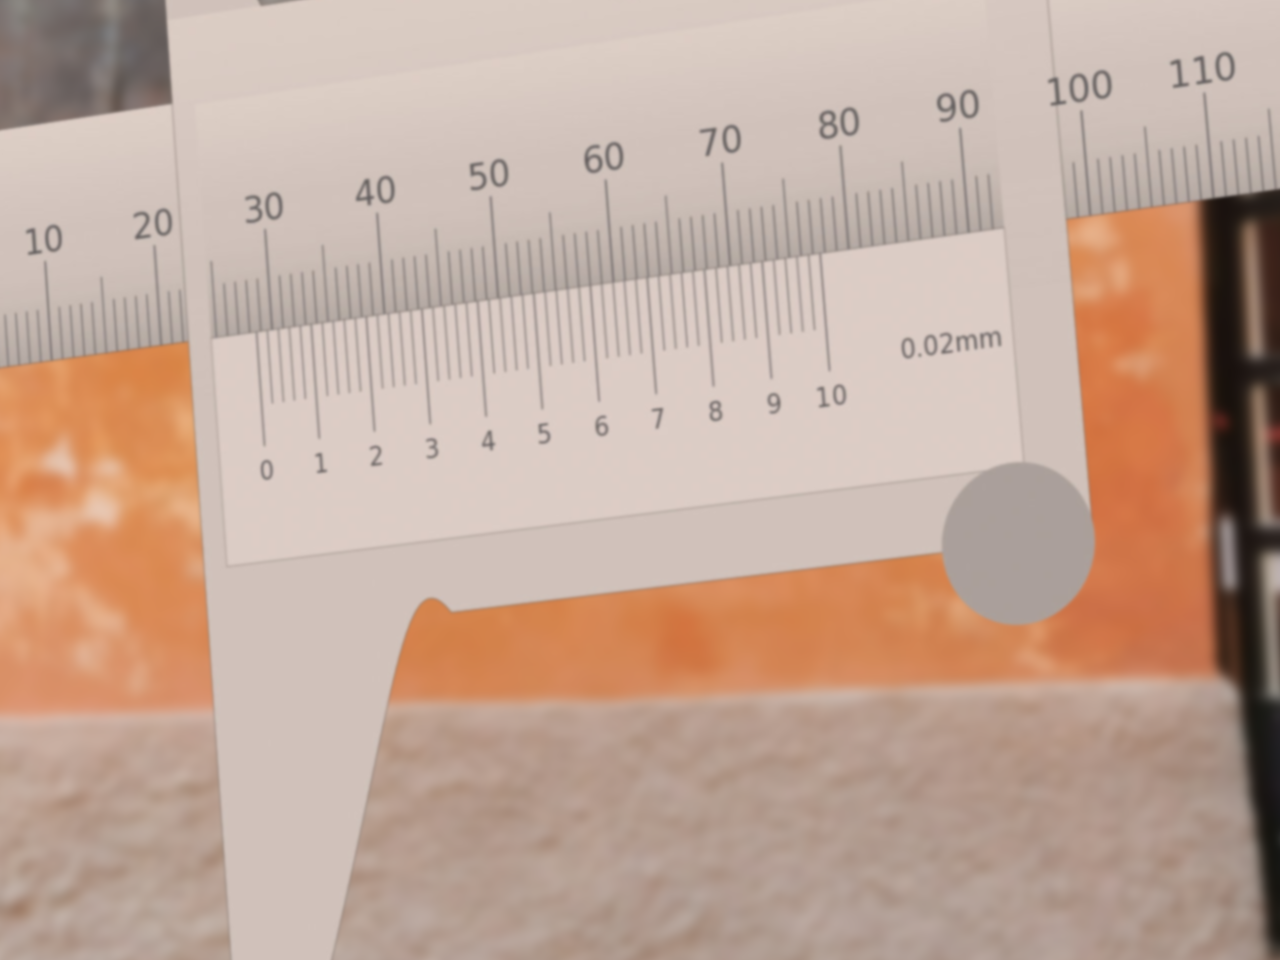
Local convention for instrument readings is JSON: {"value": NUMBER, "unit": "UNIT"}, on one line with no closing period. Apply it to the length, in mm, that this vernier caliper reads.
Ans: {"value": 28.6, "unit": "mm"}
